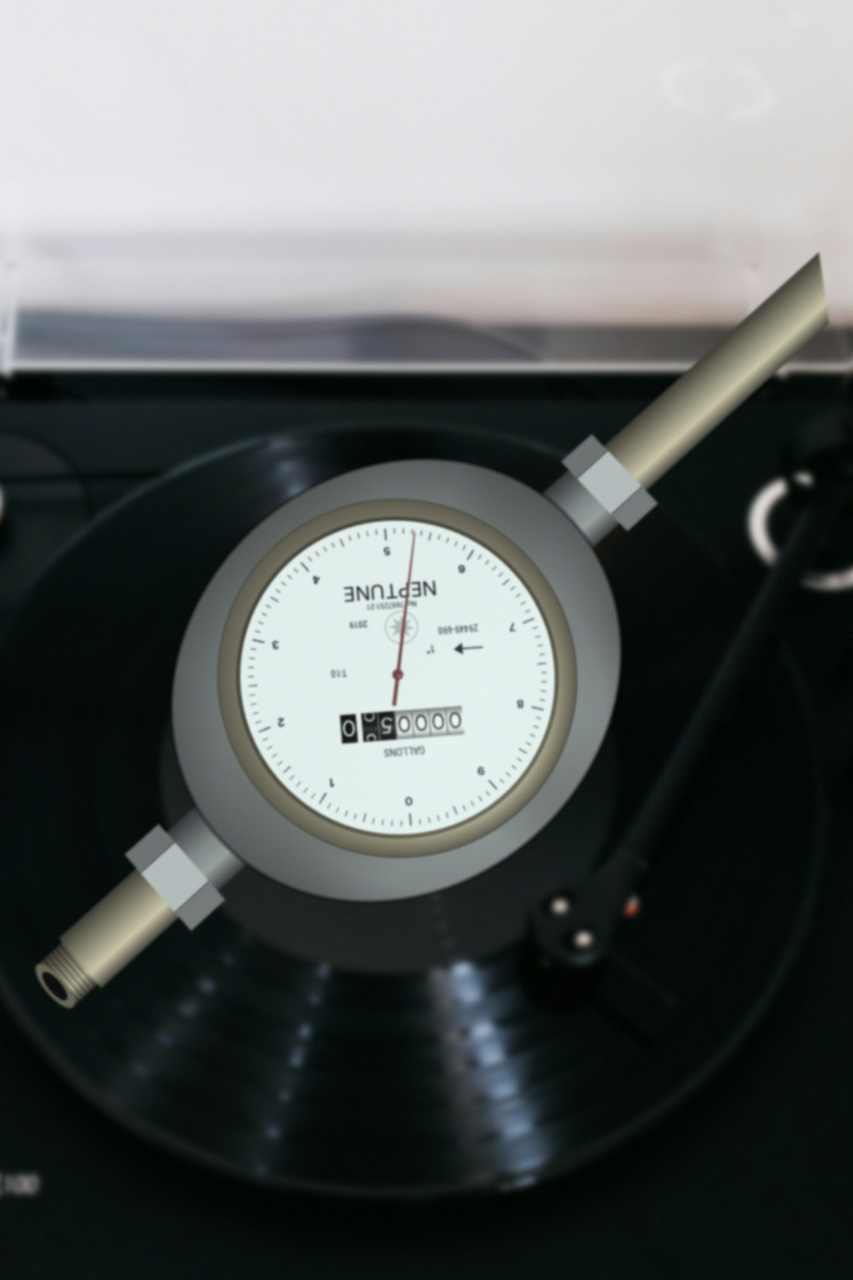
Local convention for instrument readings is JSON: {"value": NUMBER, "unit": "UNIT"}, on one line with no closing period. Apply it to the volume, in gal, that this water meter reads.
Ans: {"value": 585.3, "unit": "gal"}
